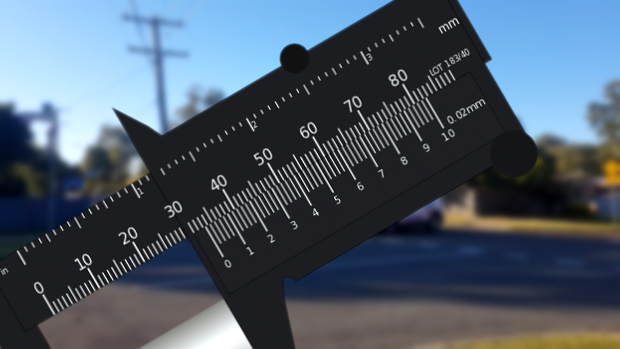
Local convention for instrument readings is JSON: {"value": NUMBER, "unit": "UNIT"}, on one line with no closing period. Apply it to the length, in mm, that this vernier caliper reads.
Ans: {"value": 33.5, "unit": "mm"}
